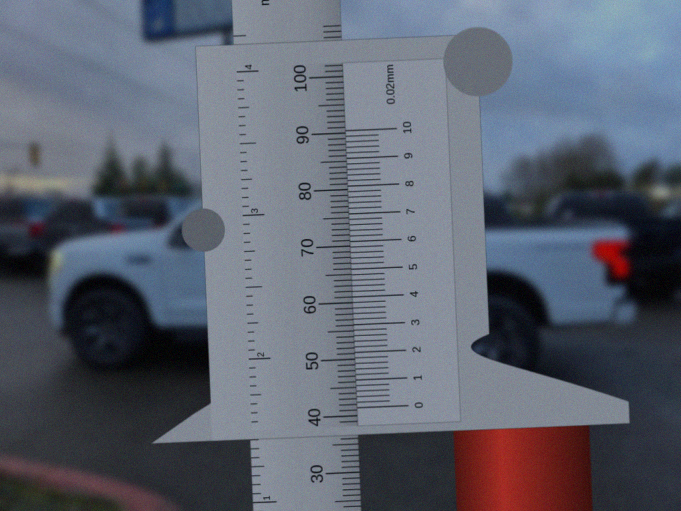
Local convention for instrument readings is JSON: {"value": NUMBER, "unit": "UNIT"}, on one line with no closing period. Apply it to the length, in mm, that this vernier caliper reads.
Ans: {"value": 41.4, "unit": "mm"}
